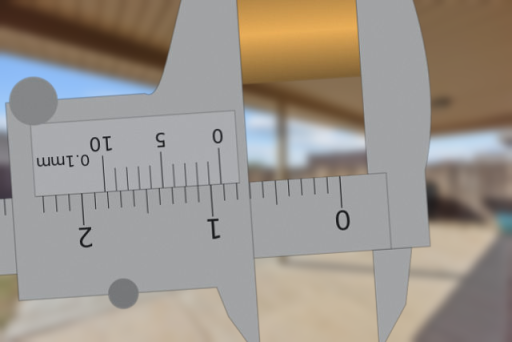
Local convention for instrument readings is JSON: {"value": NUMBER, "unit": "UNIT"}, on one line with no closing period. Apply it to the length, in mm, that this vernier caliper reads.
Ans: {"value": 9.2, "unit": "mm"}
